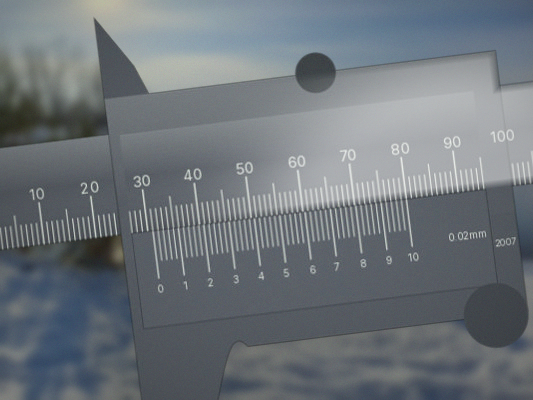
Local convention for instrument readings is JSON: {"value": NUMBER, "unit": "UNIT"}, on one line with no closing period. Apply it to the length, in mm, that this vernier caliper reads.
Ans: {"value": 31.0, "unit": "mm"}
